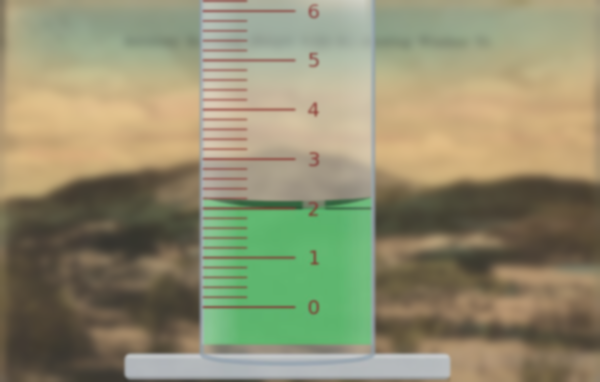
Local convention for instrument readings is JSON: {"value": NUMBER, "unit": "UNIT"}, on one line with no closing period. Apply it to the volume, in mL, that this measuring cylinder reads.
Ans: {"value": 2, "unit": "mL"}
